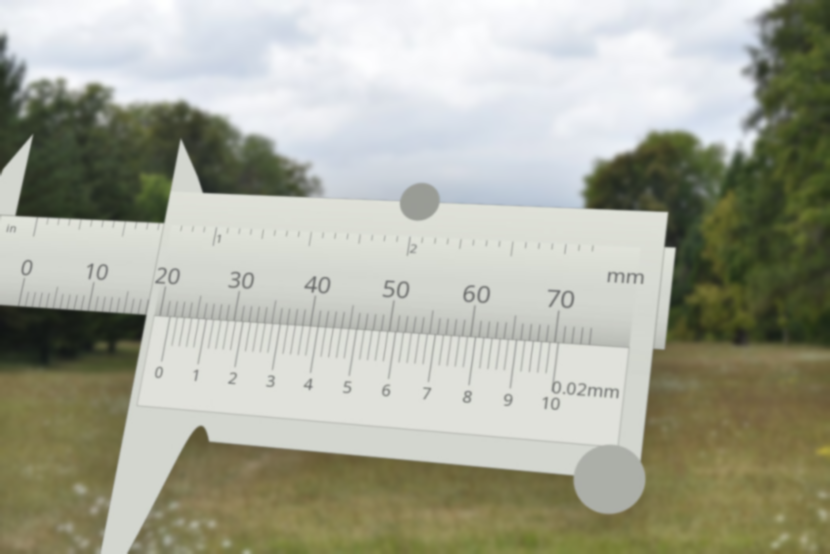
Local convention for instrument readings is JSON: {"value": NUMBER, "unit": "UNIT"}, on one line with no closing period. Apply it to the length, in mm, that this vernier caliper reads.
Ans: {"value": 21.4, "unit": "mm"}
